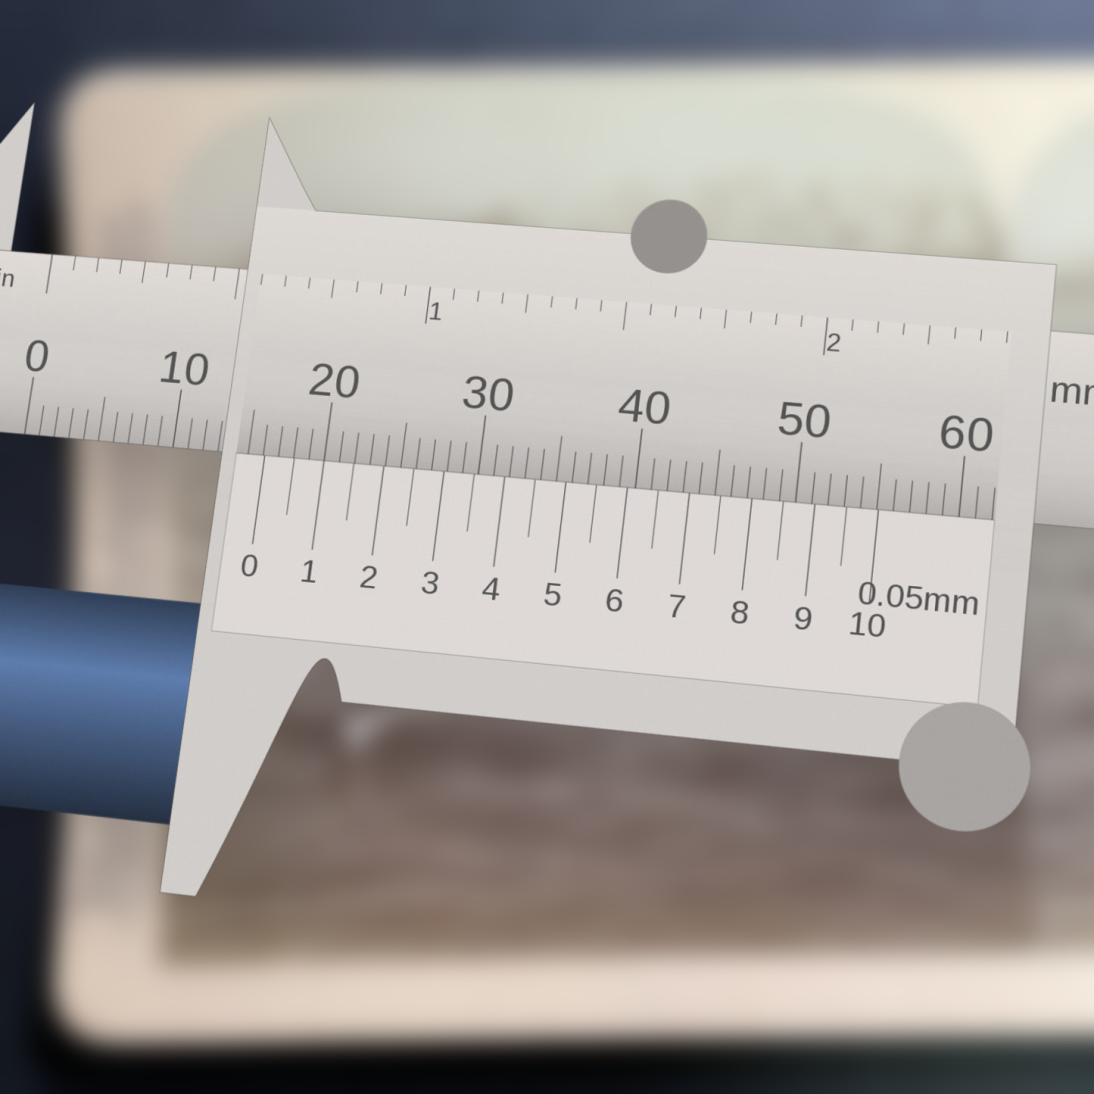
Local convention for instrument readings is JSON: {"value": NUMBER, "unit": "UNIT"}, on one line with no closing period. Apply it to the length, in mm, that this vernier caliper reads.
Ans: {"value": 16.1, "unit": "mm"}
